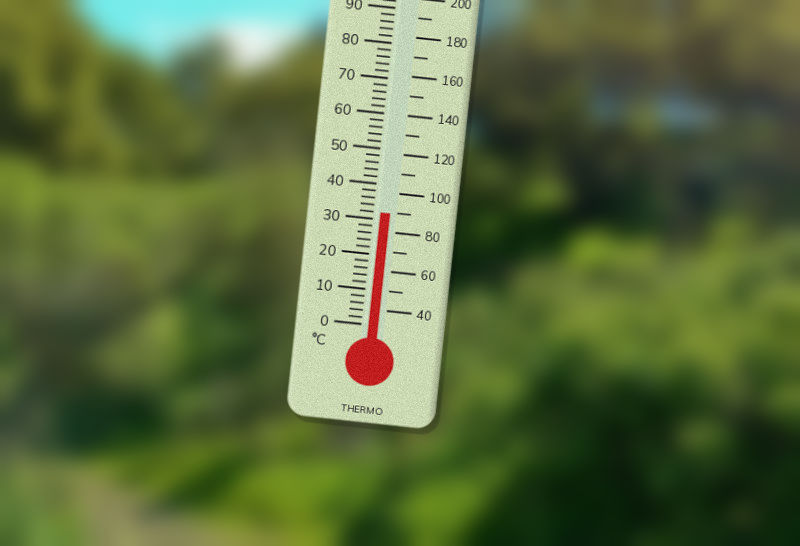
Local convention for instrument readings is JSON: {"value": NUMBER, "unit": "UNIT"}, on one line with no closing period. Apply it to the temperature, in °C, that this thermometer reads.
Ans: {"value": 32, "unit": "°C"}
